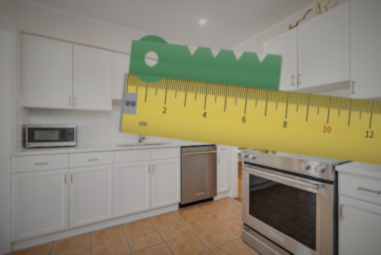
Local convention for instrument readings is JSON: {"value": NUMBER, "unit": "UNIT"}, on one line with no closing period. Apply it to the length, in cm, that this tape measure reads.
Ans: {"value": 7.5, "unit": "cm"}
